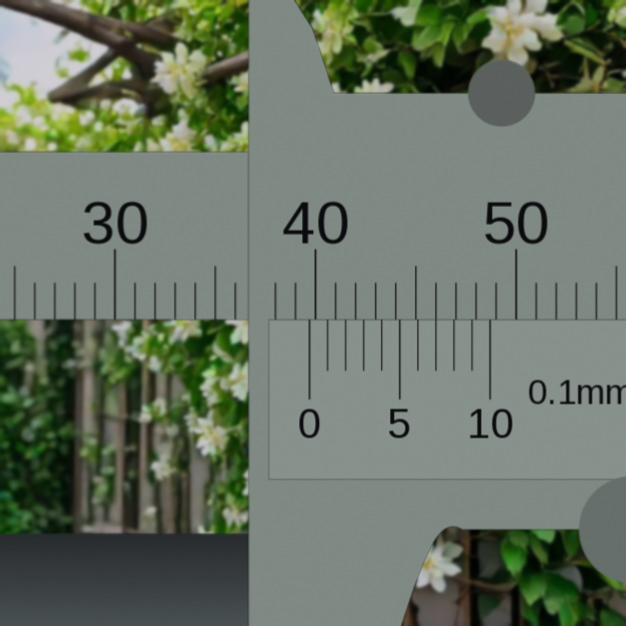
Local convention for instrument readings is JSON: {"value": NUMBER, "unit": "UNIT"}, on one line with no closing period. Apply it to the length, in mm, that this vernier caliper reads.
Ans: {"value": 39.7, "unit": "mm"}
